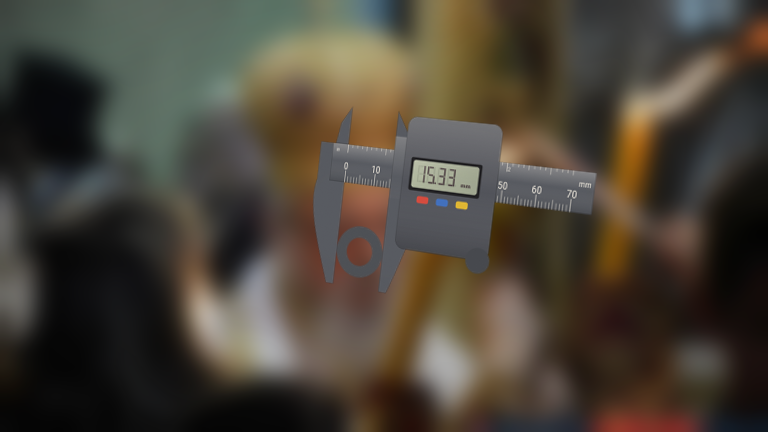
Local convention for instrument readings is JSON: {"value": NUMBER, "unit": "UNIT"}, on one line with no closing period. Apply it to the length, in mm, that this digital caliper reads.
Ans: {"value": 15.33, "unit": "mm"}
